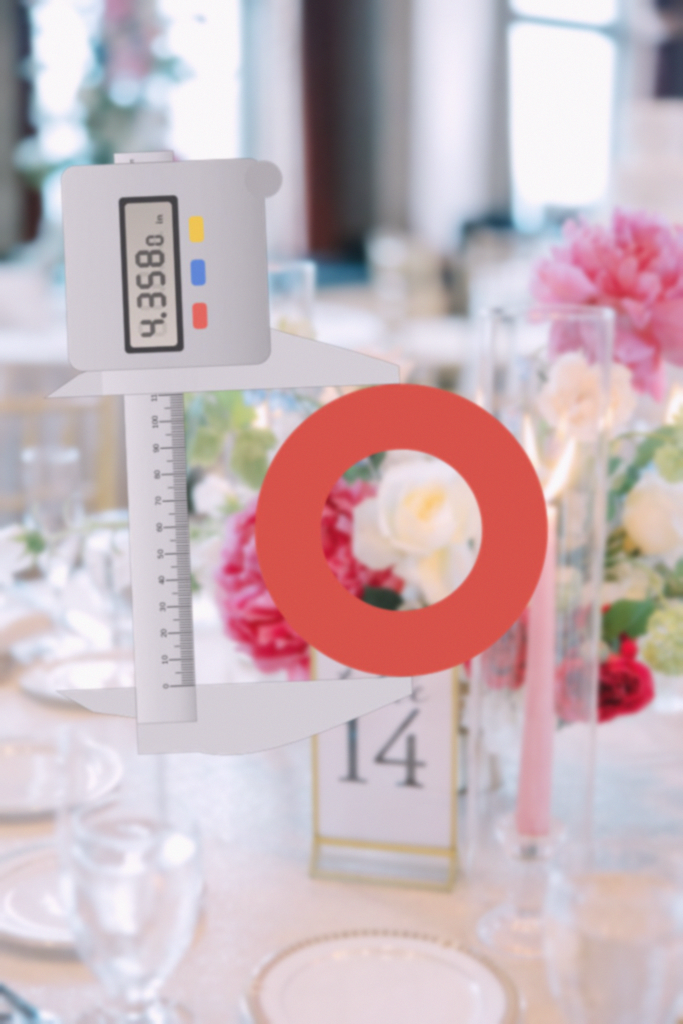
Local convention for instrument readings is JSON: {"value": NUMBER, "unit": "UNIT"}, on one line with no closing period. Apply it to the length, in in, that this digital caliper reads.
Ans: {"value": 4.3580, "unit": "in"}
